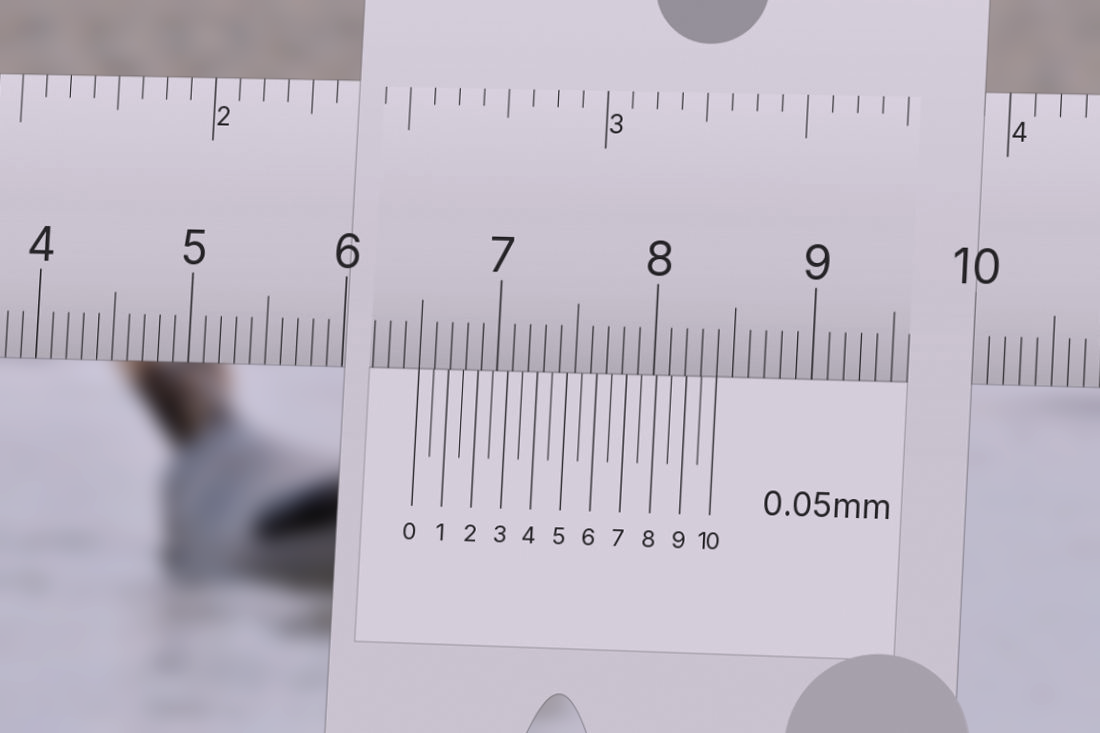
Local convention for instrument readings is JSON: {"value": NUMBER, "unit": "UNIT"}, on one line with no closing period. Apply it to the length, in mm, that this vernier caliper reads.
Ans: {"value": 65.0, "unit": "mm"}
